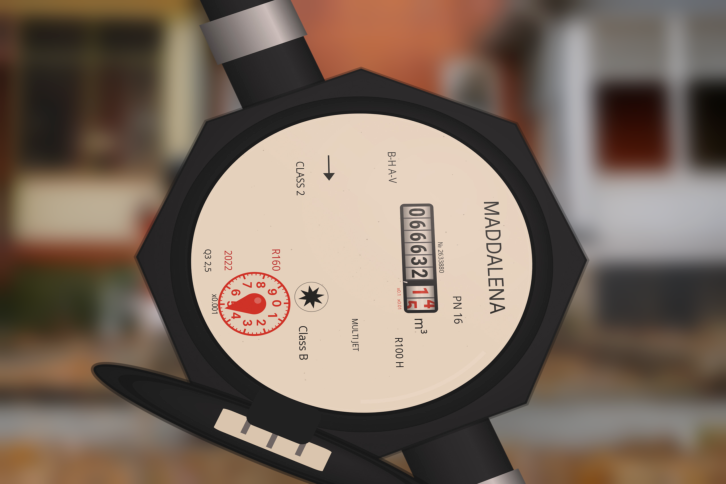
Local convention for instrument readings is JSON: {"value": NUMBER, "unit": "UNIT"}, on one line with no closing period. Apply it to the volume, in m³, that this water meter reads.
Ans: {"value": 66632.144, "unit": "m³"}
